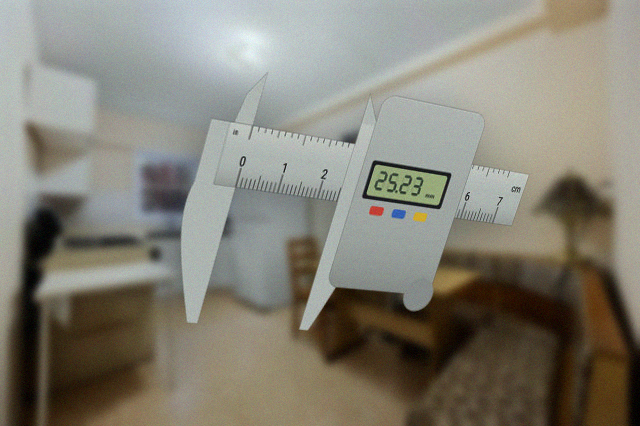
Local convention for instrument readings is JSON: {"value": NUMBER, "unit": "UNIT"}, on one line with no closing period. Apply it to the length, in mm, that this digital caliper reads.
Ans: {"value": 25.23, "unit": "mm"}
